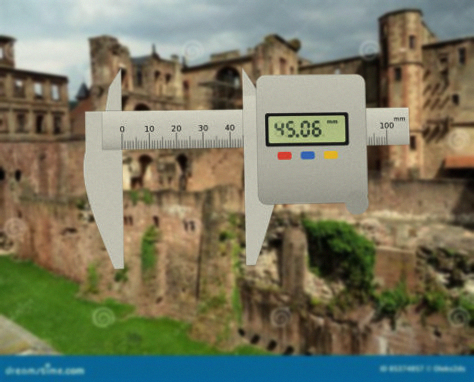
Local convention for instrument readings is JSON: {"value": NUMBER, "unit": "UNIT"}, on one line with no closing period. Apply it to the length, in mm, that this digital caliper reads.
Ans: {"value": 45.06, "unit": "mm"}
